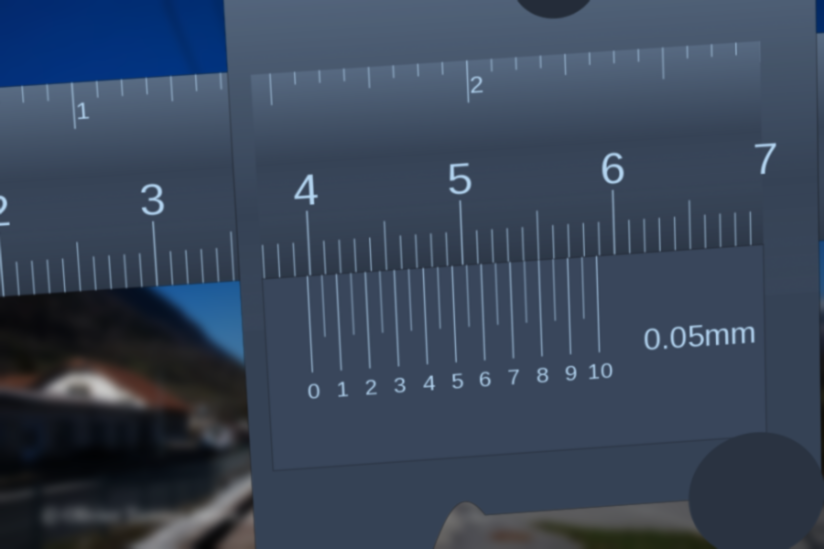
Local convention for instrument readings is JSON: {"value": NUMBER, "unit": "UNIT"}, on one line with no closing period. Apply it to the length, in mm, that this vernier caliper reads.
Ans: {"value": 39.8, "unit": "mm"}
